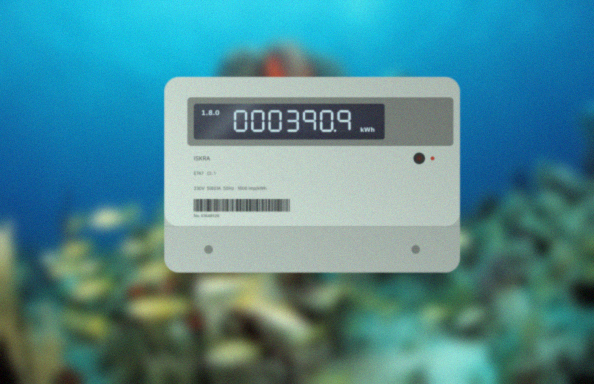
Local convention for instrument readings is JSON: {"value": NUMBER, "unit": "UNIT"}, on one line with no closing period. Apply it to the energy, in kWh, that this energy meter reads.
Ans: {"value": 390.9, "unit": "kWh"}
